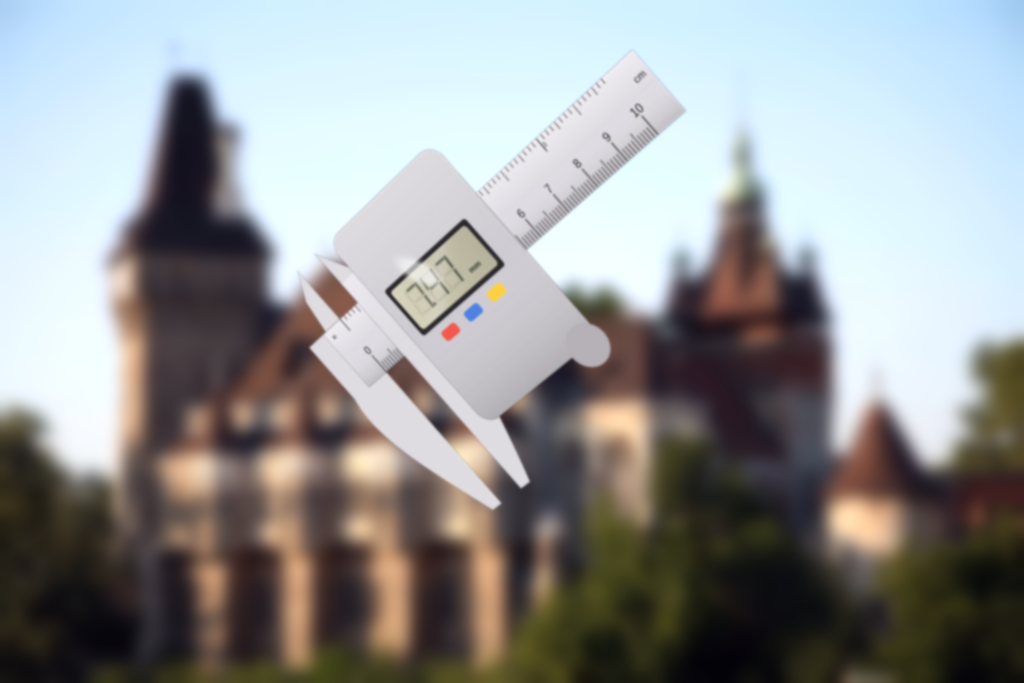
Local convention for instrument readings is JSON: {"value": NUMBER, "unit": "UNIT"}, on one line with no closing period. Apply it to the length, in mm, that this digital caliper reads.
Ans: {"value": 7.47, "unit": "mm"}
